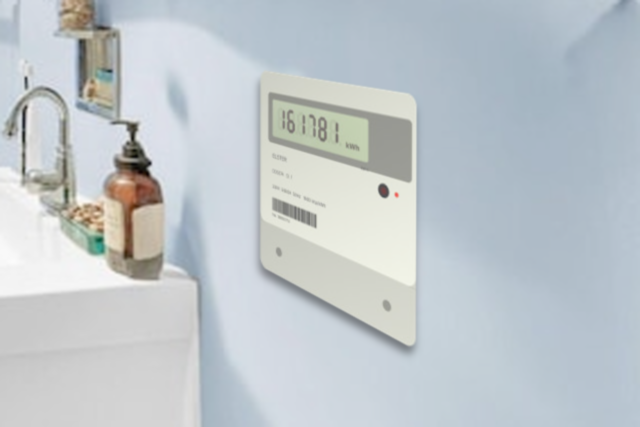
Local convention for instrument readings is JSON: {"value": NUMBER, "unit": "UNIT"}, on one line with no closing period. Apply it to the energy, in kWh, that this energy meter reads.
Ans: {"value": 161781, "unit": "kWh"}
